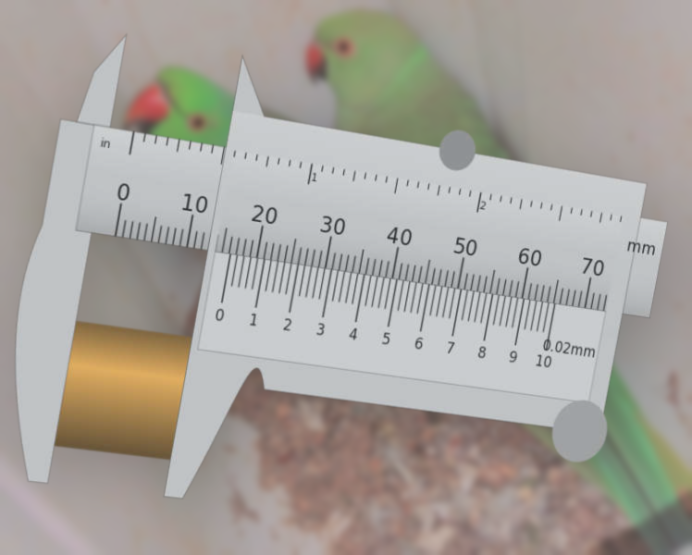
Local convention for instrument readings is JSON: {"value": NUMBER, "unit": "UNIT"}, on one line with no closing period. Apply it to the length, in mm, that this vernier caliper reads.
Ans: {"value": 16.2, "unit": "mm"}
